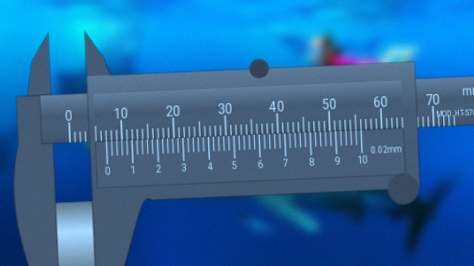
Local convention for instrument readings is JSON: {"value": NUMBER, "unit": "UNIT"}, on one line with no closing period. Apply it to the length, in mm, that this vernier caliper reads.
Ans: {"value": 7.0, "unit": "mm"}
